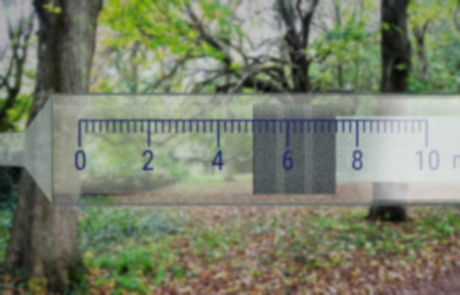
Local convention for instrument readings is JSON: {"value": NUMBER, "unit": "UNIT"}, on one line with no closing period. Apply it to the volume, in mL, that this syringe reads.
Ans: {"value": 5, "unit": "mL"}
